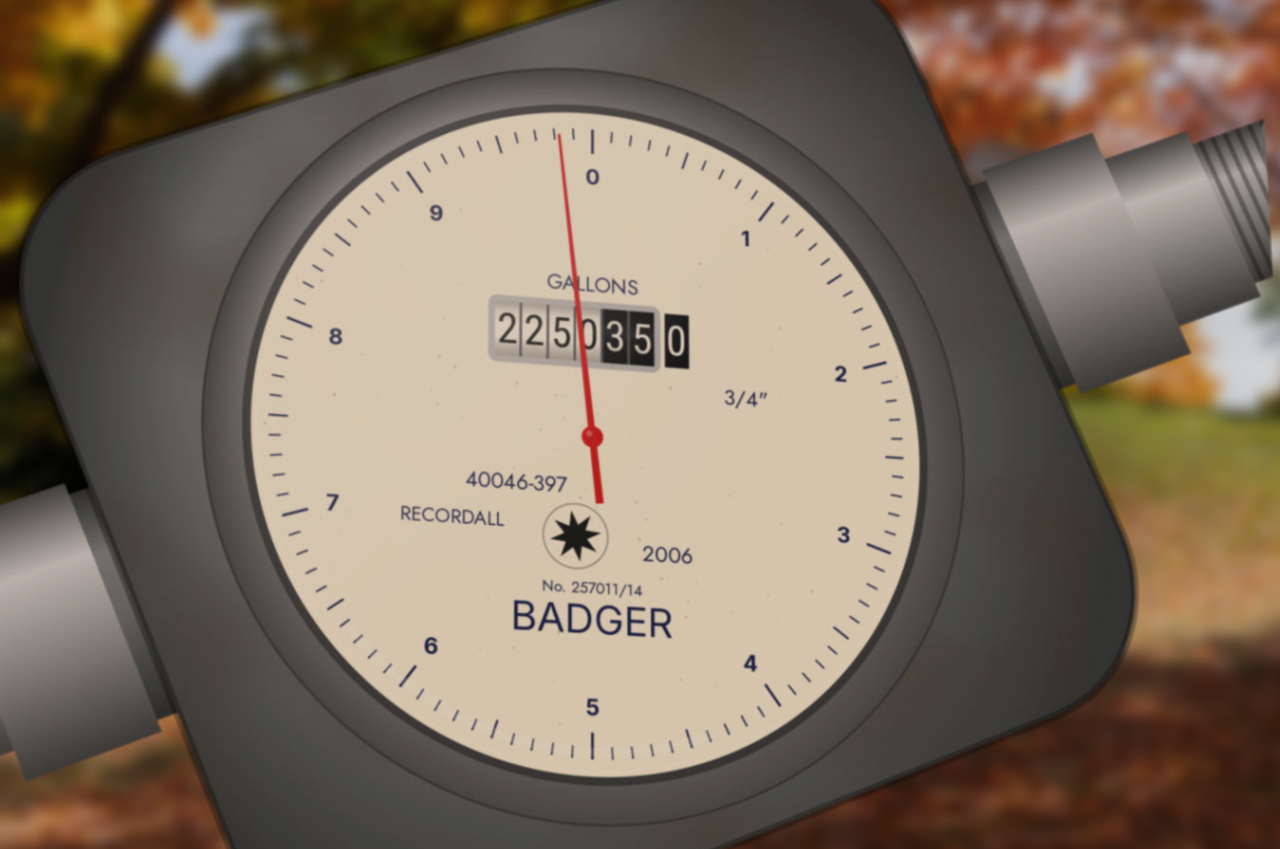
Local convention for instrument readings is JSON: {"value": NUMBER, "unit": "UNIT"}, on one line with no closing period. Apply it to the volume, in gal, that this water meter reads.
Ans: {"value": 2250349.8, "unit": "gal"}
